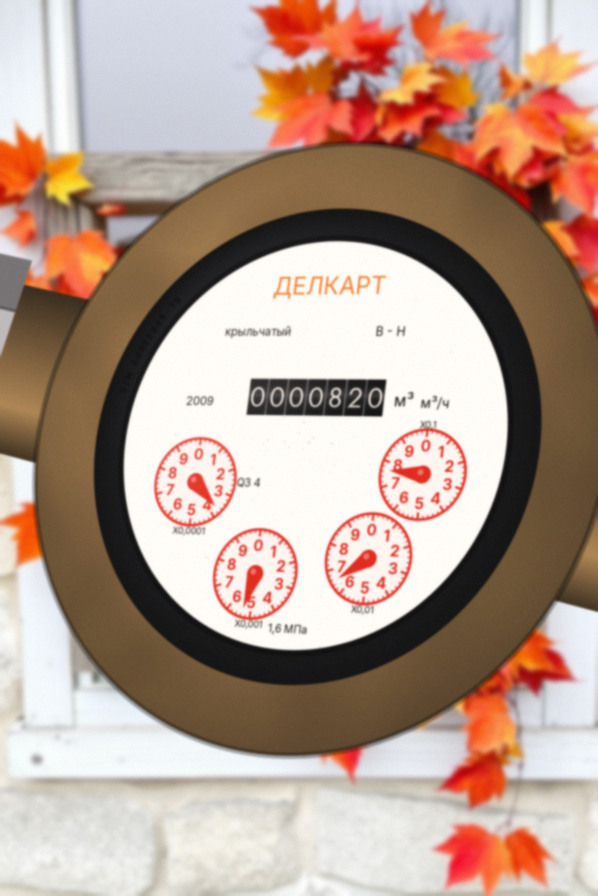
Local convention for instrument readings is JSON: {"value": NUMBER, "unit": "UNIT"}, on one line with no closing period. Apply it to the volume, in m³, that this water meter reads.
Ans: {"value": 820.7653, "unit": "m³"}
